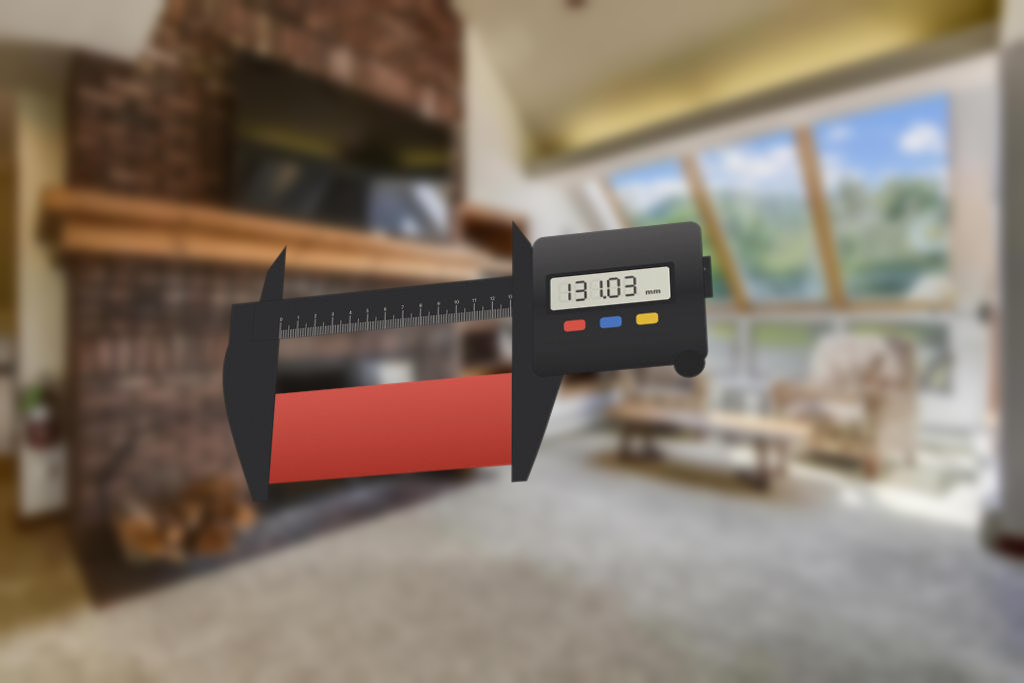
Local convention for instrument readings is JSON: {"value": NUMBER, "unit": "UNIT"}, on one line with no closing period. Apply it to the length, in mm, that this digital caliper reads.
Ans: {"value": 131.03, "unit": "mm"}
